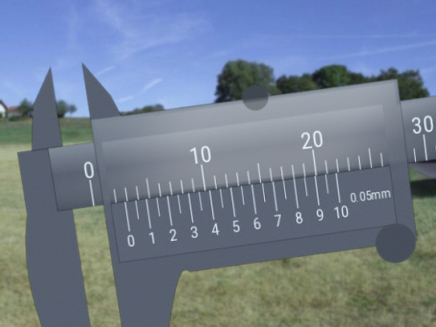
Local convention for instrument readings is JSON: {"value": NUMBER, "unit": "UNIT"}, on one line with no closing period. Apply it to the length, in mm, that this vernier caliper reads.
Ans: {"value": 2.8, "unit": "mm"}
